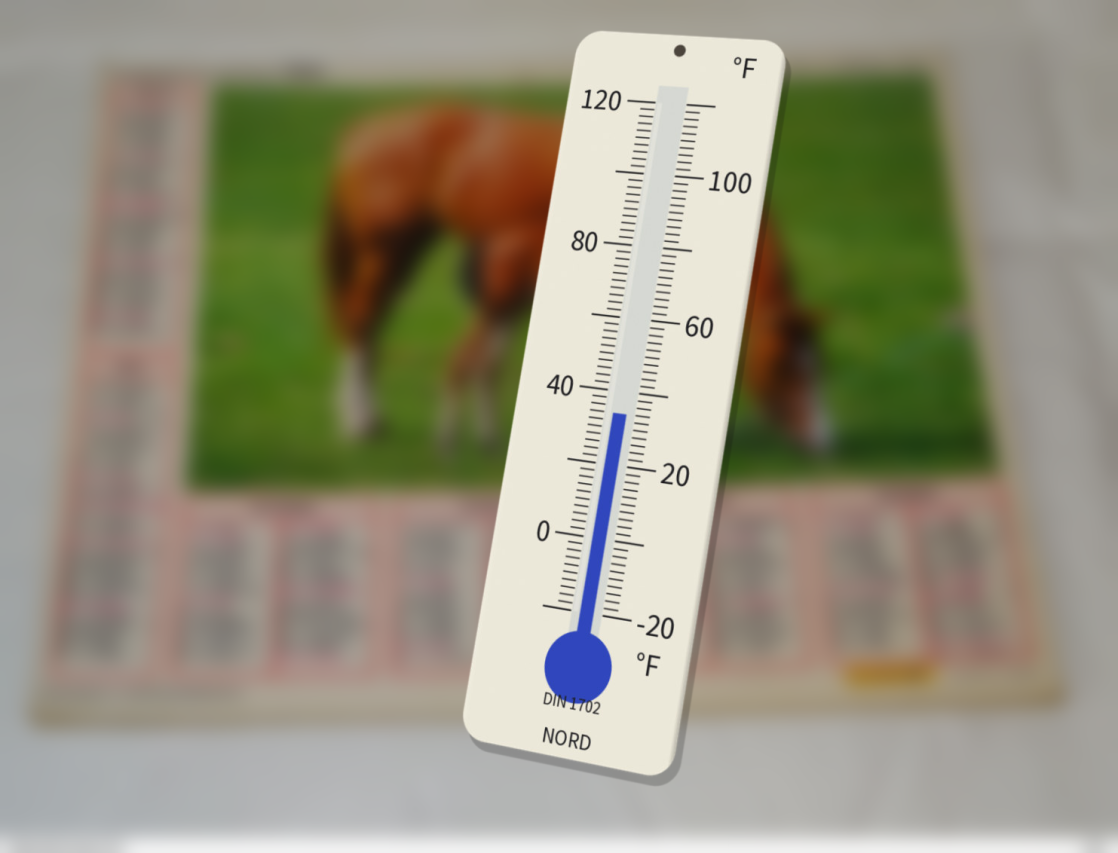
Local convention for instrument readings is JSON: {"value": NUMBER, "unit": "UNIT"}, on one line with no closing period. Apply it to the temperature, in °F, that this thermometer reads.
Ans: {"value": 34, "unit": "°F"}
